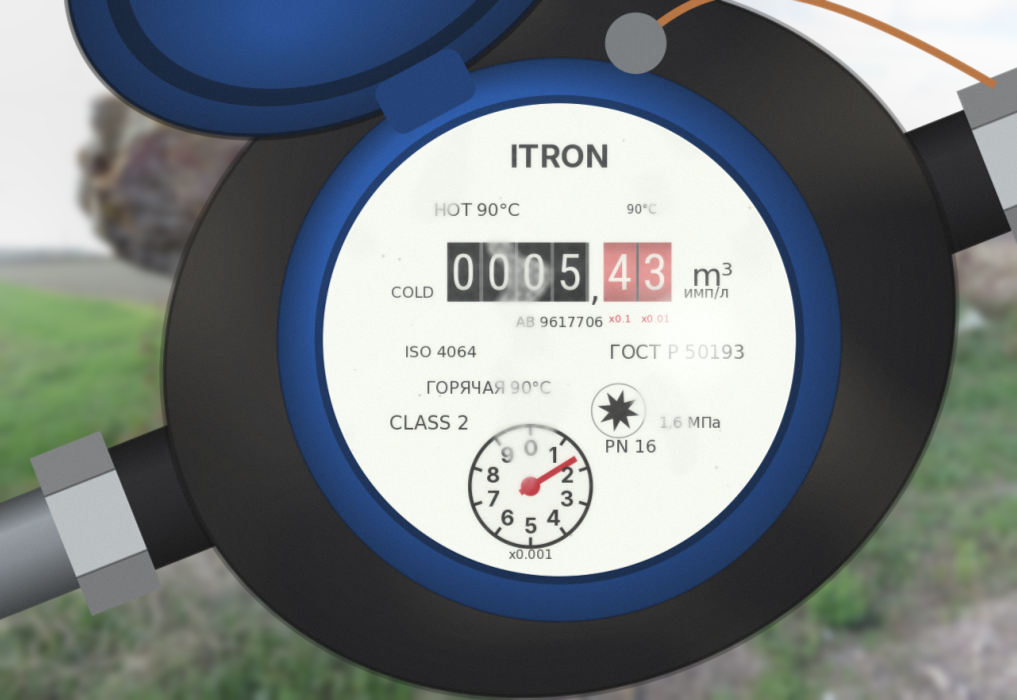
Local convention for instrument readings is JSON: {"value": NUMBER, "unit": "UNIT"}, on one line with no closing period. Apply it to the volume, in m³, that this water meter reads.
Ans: {"value": 5.431, "unit": "m³"}
